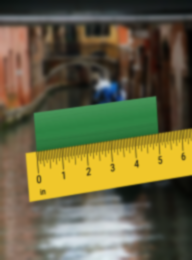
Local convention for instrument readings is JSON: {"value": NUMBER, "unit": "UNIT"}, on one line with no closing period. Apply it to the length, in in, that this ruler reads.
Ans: {"value": 5, "unit": "in"}
